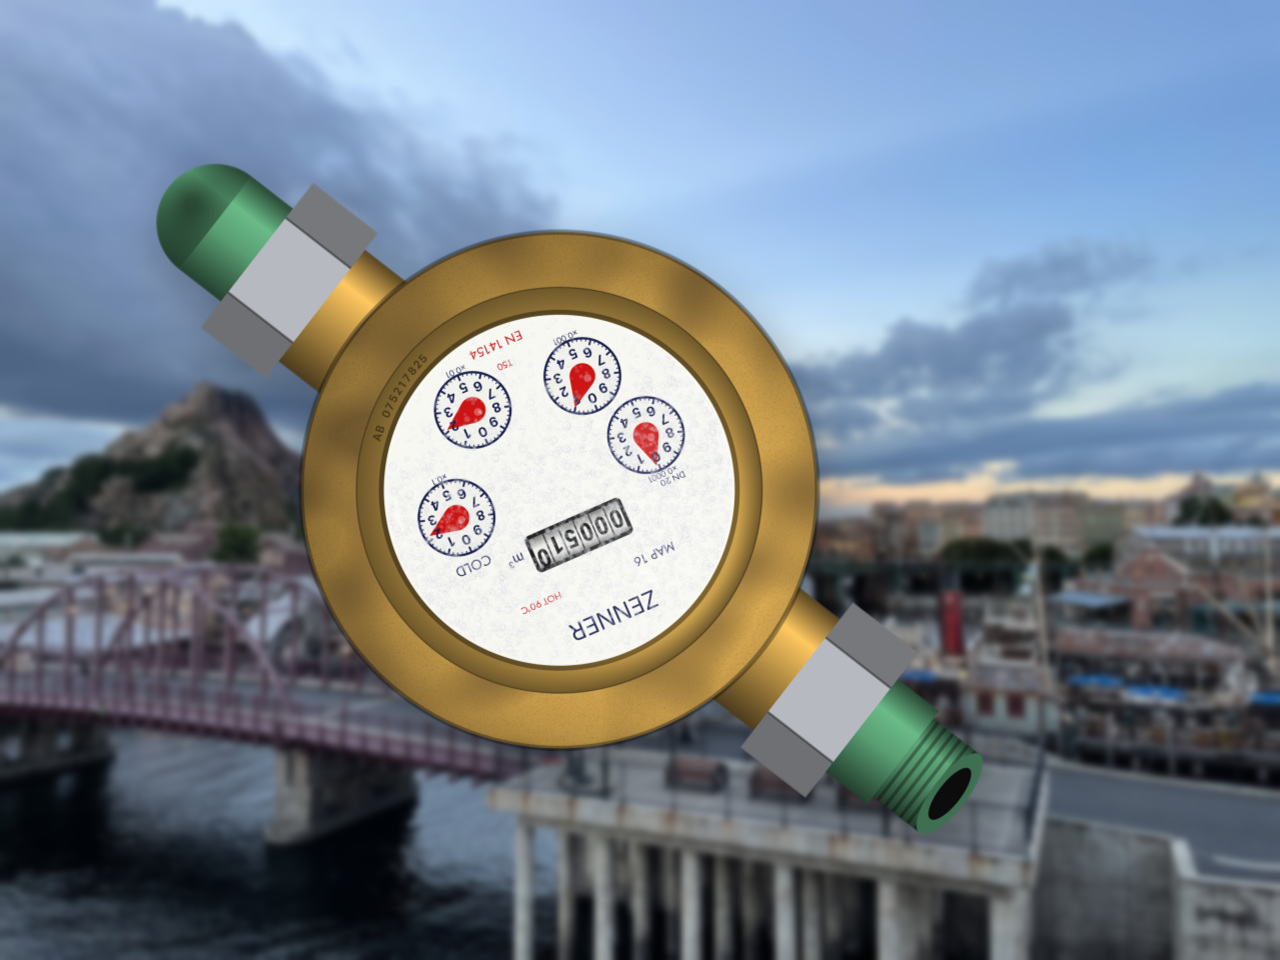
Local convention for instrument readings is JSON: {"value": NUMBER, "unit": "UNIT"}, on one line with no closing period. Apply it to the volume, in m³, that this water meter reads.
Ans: {"value": 510.2210, "unit": "m³"}
